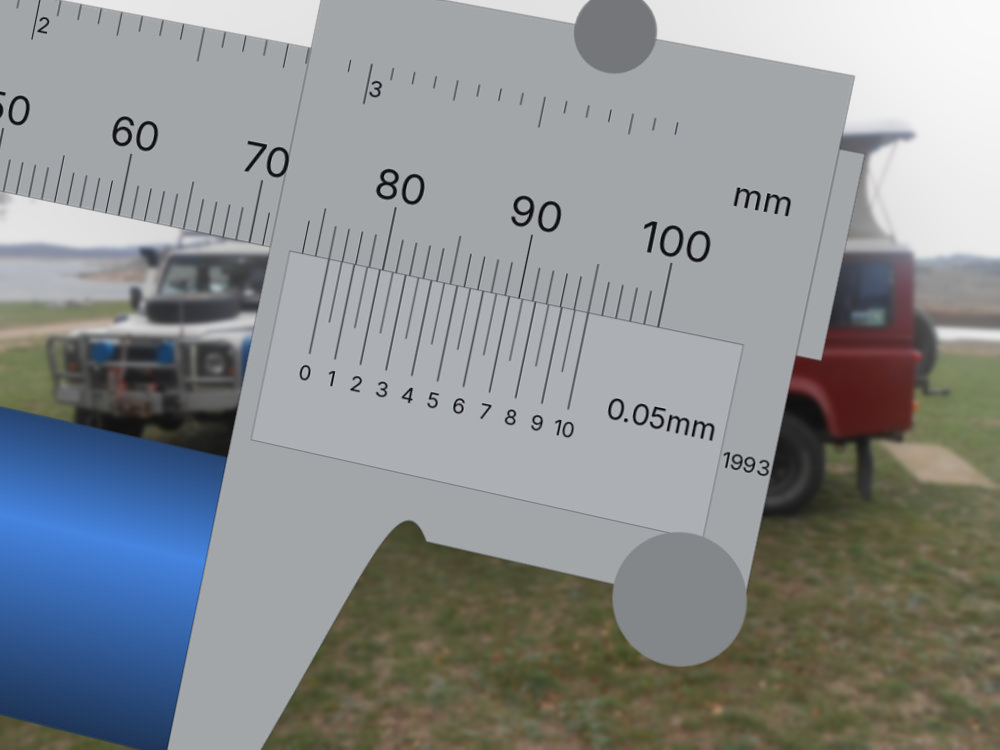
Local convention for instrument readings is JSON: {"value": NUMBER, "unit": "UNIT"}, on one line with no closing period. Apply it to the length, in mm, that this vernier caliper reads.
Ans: {"value": 76.0, "unit": "mm"}
